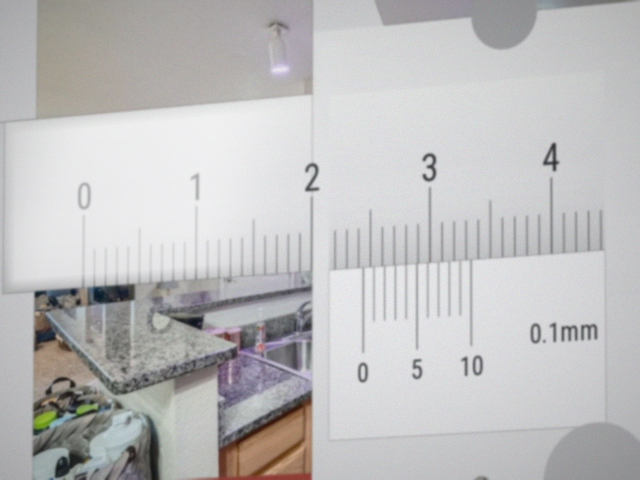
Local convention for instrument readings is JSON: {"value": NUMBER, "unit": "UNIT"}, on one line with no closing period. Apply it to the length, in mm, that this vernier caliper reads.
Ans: {"value": 24.4, "unit": "mm"}
